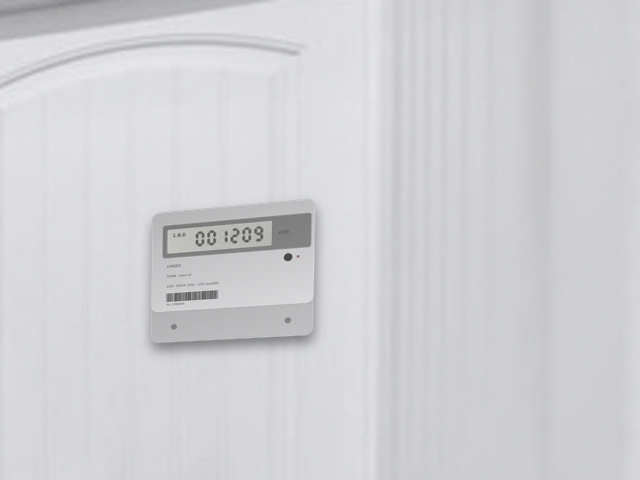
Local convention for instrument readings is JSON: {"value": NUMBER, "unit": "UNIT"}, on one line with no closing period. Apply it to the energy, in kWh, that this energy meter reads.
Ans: {"value": 1209, "unit": "kWh"}
